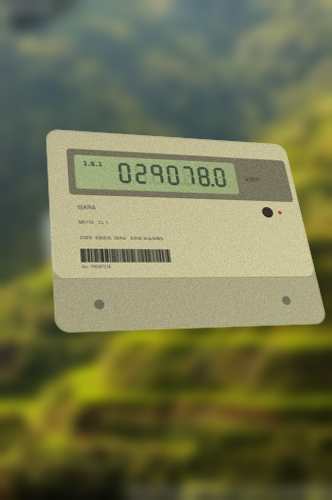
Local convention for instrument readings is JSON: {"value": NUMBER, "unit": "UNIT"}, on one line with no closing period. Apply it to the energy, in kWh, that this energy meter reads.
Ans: {"value": 29078.0, "unit": "kWh"}
